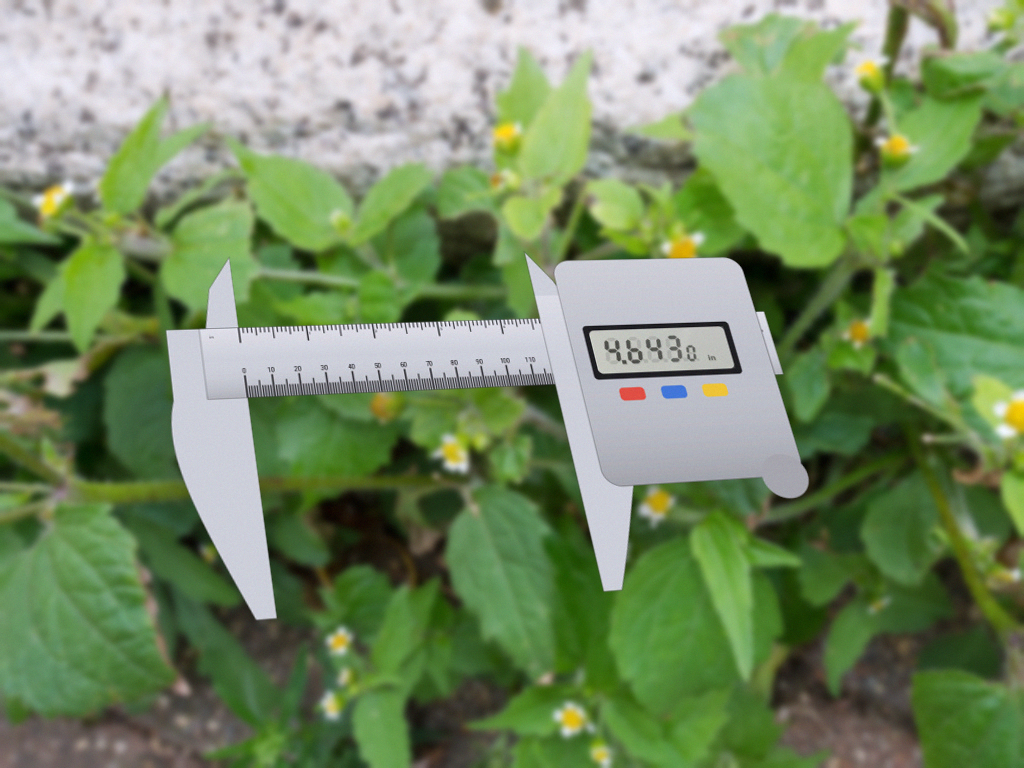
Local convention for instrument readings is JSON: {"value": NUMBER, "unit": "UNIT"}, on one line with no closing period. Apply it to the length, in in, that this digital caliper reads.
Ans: {"value": 4.6430, "unit": "in"}
